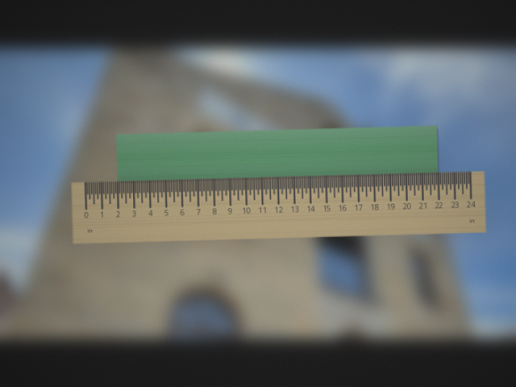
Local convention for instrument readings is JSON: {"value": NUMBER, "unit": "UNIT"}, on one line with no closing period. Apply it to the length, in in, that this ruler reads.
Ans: {"value": 20, "unit": "in"}
